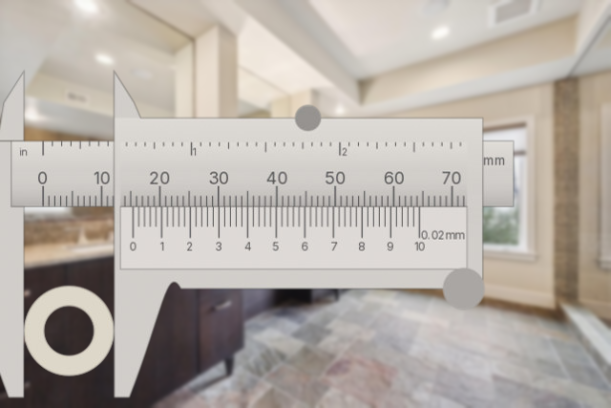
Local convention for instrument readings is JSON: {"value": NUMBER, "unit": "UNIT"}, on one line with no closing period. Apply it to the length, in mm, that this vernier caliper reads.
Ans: {"value": 15.4, "unit": "mm"}
